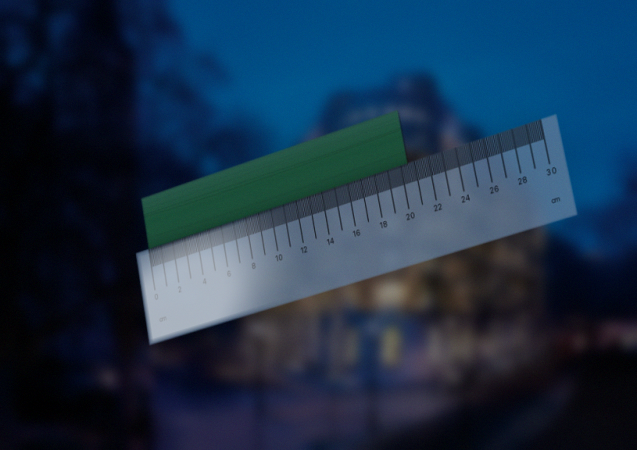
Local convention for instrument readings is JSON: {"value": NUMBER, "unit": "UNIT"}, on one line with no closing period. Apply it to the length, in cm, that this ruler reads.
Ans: {"value": 20.5, "unit": "cm"}
